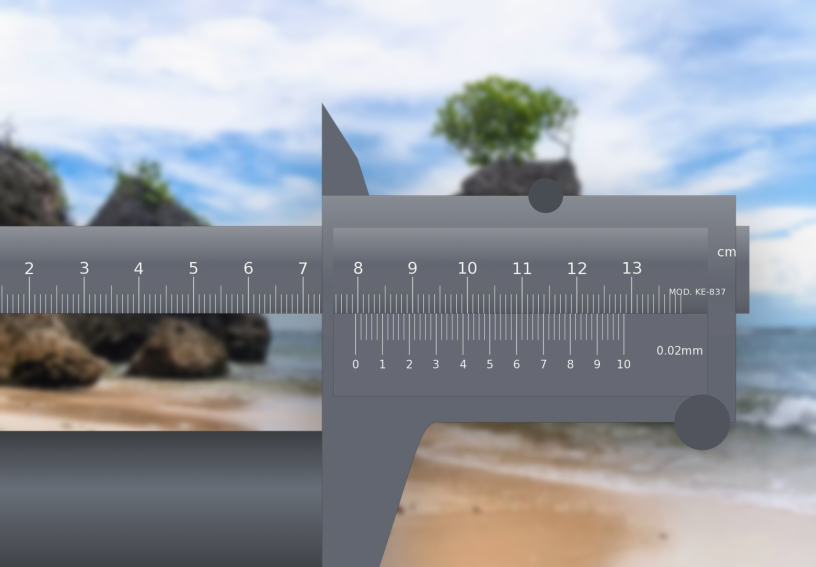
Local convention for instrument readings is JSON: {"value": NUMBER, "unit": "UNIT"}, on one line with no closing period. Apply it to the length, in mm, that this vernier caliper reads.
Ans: {"value": 79.6, "unit": "mm"}
